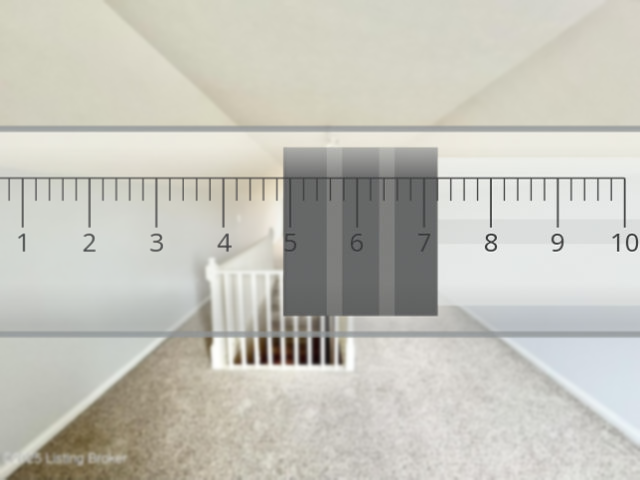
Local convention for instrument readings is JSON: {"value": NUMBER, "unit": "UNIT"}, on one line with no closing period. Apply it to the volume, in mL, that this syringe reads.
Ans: {"value": 4.9, "unit": "mL"}
